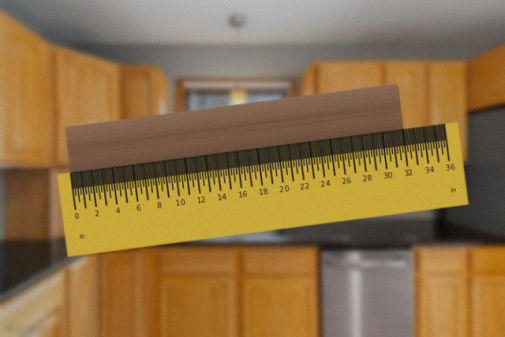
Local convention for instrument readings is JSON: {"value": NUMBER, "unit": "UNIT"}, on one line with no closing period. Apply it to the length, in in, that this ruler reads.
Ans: {"value": 32, "unit": "in"}
